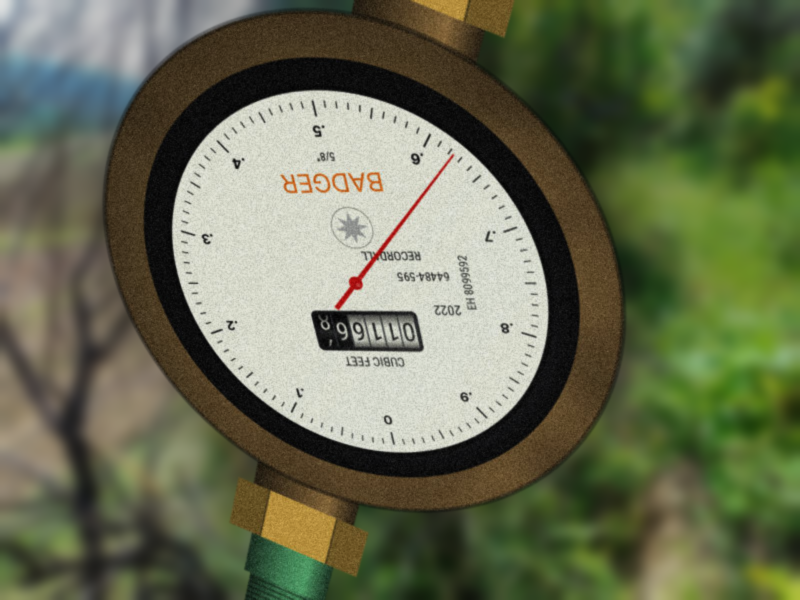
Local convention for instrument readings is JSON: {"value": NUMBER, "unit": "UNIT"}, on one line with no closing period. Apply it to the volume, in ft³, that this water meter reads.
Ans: {"value": 11667.62, "unit": "ft³"}
